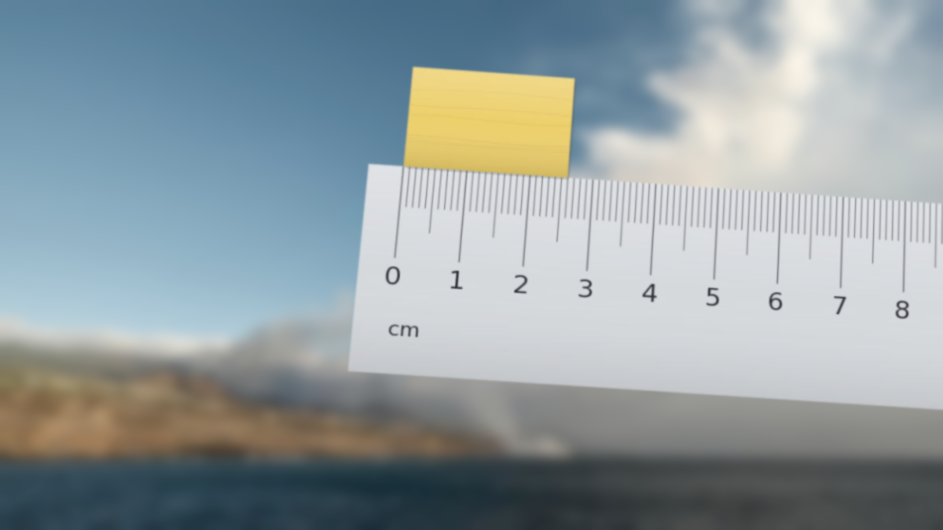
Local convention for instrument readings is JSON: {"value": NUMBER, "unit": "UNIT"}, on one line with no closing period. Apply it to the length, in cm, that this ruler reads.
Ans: {"value": 2.6, "unit": "cm"}
